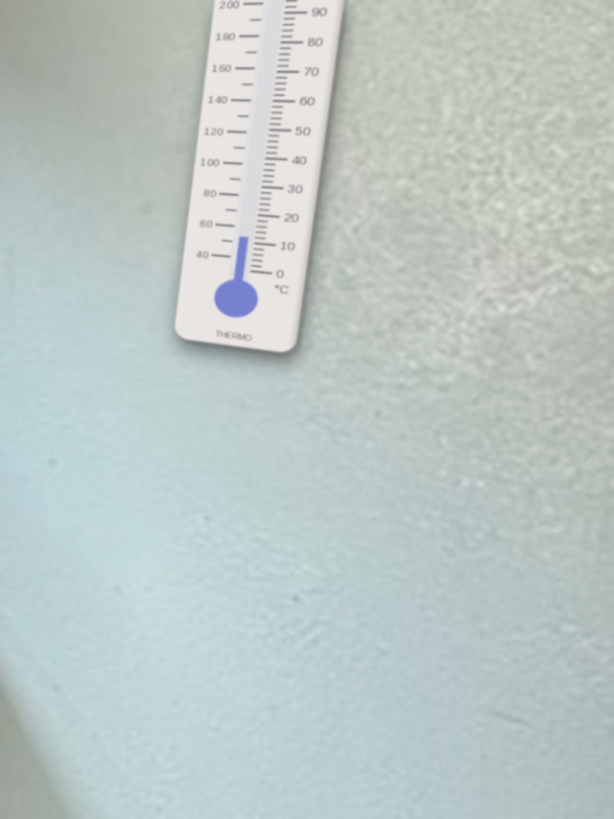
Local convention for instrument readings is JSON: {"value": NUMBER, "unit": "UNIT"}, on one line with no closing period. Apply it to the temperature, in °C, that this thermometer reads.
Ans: {"value": 12, "unit": "°C"}
